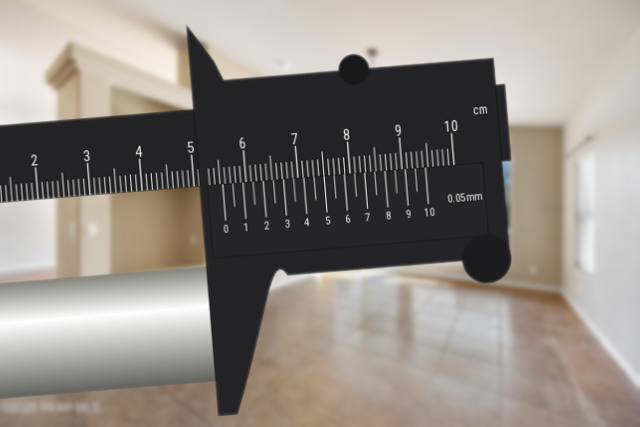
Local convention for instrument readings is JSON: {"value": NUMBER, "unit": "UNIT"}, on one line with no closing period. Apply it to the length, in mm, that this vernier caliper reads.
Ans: {"value": 55.5, "unit": "mm"}
